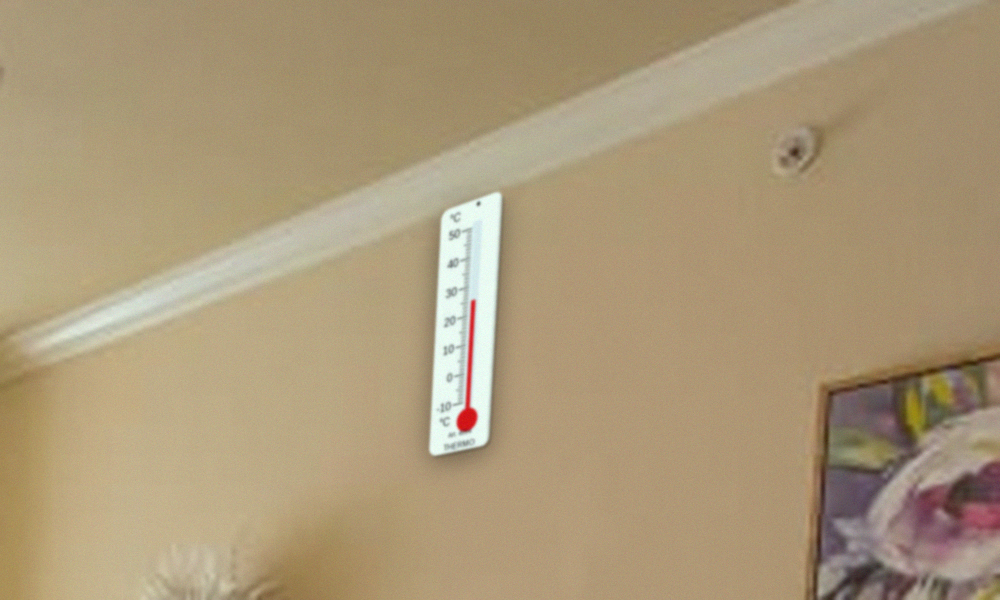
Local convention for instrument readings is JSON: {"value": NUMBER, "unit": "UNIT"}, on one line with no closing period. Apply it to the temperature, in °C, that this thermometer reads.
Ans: {"value": 25, "unit": "°C"}
